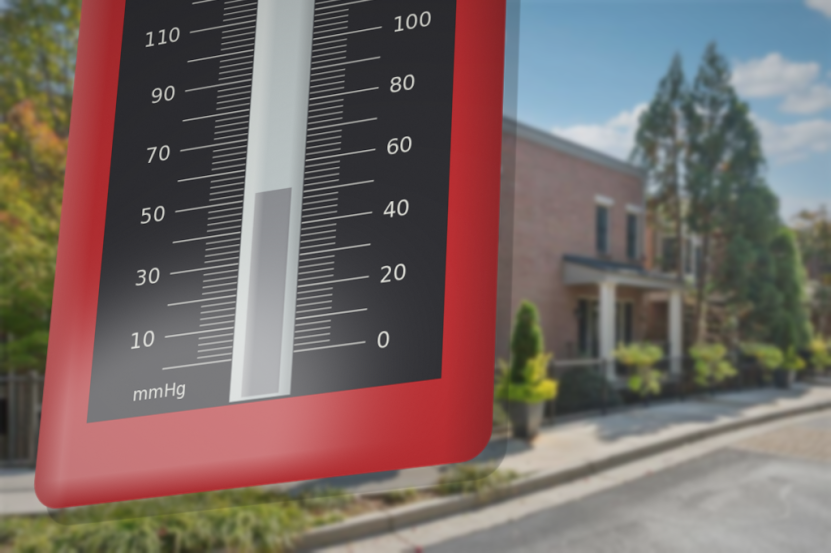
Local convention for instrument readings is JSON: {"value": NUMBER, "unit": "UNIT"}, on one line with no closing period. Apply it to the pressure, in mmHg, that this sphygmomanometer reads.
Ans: {"value": 52, "unit": "mmHg"}
